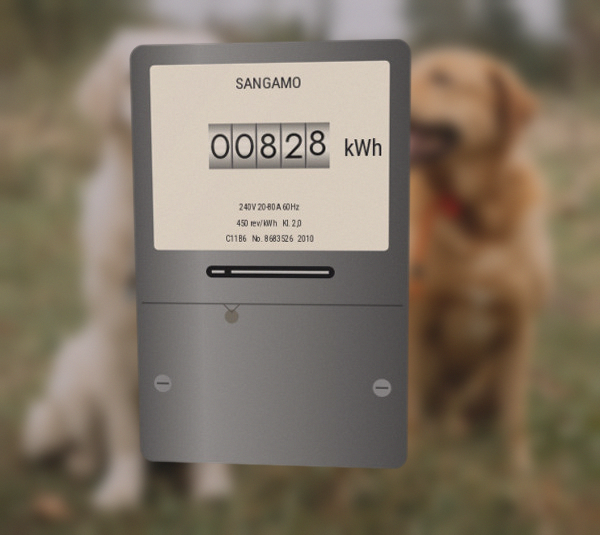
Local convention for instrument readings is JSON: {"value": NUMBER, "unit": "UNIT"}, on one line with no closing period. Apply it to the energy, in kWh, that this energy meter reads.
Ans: {"value": 828, "unit": "kWh"}
